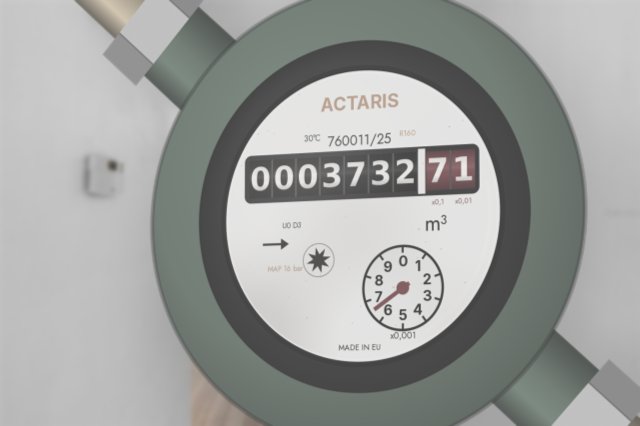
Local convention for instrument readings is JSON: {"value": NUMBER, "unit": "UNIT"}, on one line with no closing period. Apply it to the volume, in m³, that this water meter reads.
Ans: {"value": 3732.716, "unit": "m³"}
